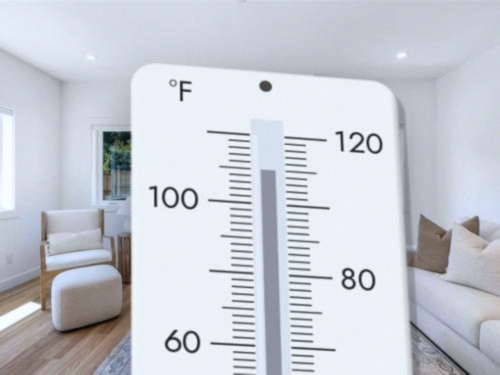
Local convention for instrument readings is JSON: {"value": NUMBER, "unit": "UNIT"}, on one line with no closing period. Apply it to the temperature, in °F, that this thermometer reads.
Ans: {"value": 110, "unit": "°F"}
